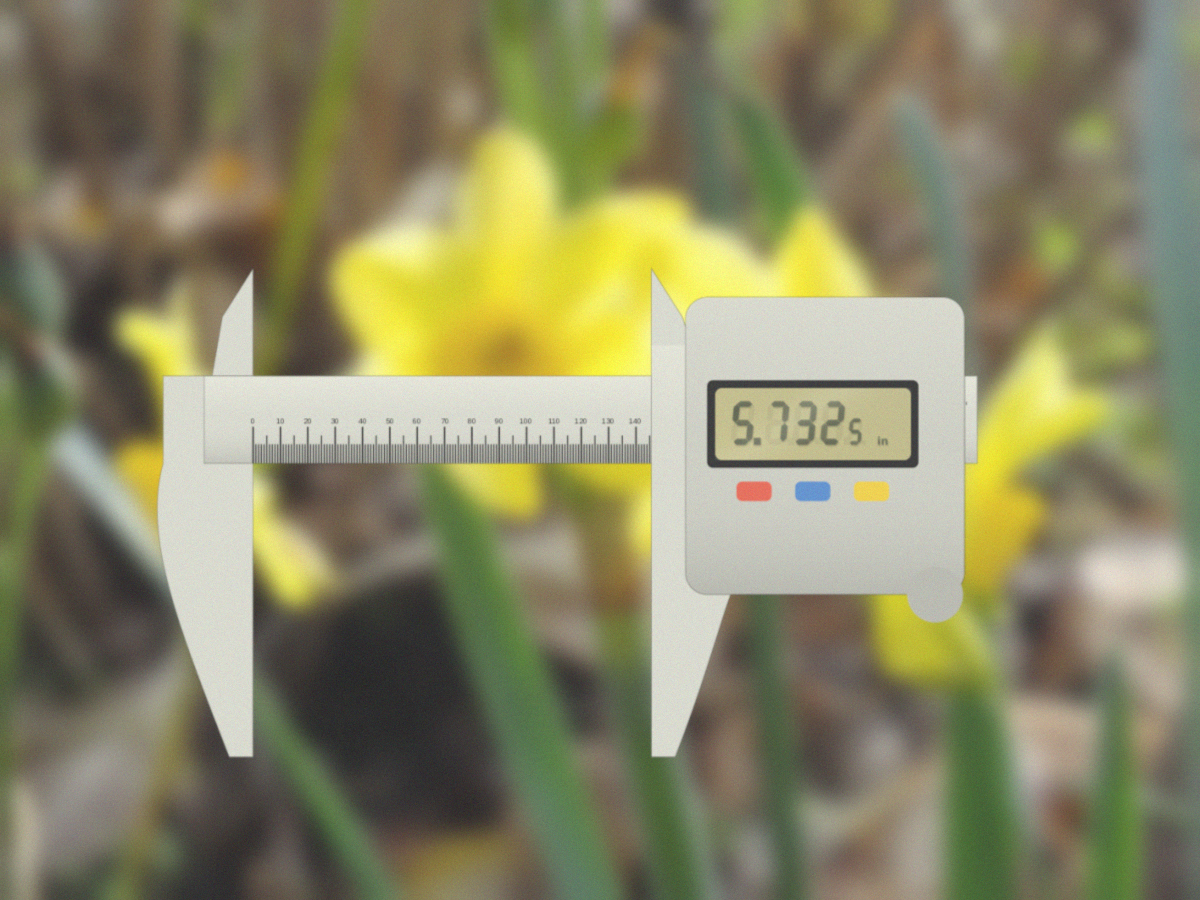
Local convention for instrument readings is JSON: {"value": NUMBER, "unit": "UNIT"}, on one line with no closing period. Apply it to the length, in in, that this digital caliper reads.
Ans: {"value": 5.7325, "unit": "in"}
